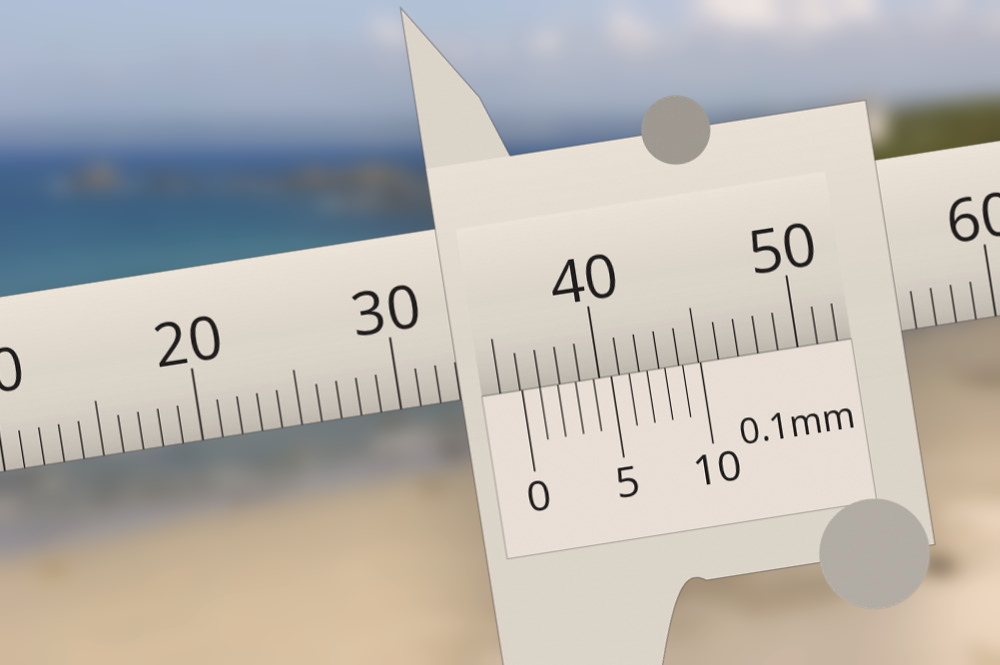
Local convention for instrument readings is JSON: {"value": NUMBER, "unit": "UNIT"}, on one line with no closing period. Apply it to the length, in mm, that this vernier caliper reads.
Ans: {"value": 36.1, "unit": "mm"}
